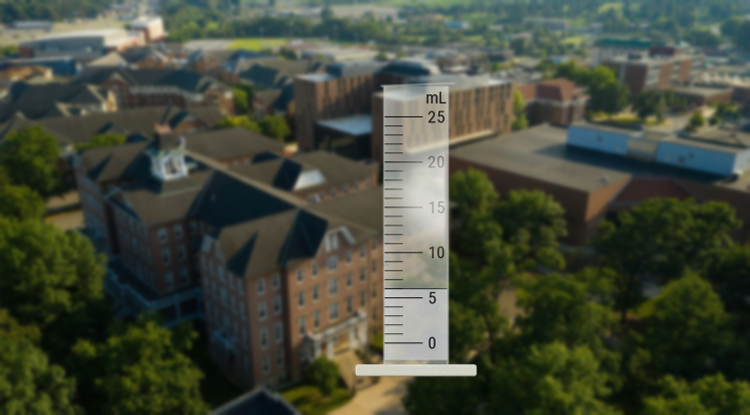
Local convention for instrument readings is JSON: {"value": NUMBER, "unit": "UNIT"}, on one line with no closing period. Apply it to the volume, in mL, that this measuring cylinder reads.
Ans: {"value": 6, "unit": "mL"}
